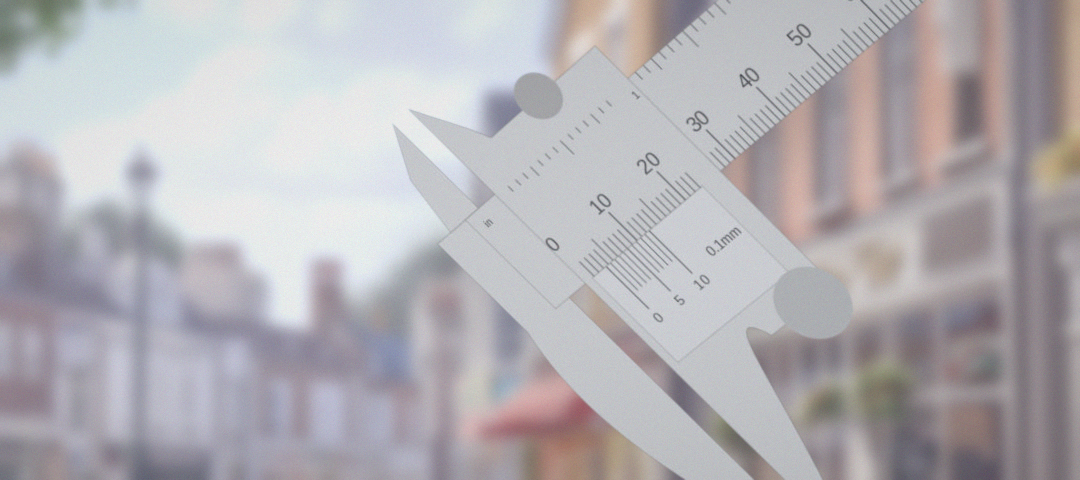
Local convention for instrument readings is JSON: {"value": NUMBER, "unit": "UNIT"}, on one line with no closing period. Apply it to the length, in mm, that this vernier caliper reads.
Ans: {"value": 3.5, "unit": "mm"}
